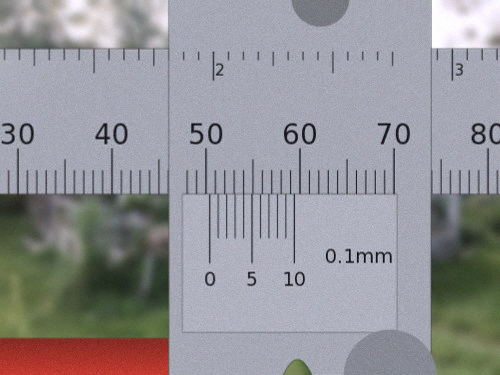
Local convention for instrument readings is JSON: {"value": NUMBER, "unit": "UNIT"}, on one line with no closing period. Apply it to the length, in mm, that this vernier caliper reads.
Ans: {"value": 50.4, "unit": "mm"}
